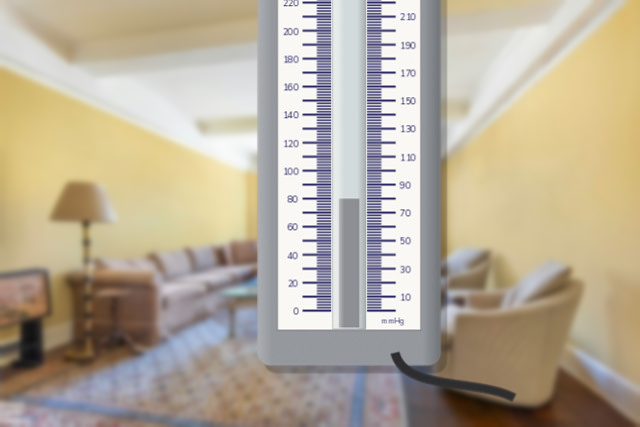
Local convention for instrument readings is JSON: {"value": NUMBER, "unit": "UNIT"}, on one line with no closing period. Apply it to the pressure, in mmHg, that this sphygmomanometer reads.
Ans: {"value": 80, "unit": "mmHg"}
